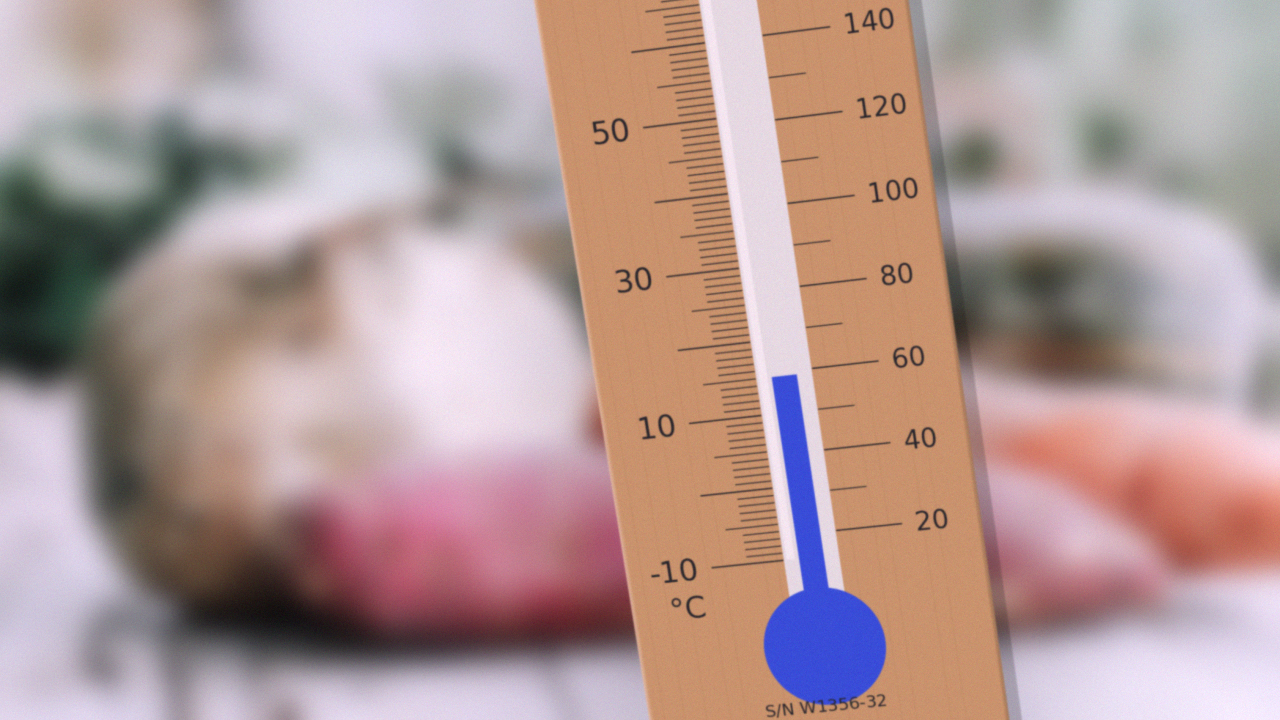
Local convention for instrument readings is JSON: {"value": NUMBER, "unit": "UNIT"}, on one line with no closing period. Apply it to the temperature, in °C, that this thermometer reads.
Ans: {"value": 15, "unit": "°C"}
